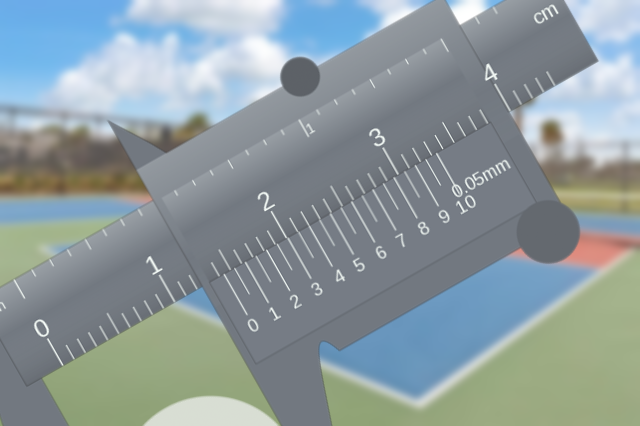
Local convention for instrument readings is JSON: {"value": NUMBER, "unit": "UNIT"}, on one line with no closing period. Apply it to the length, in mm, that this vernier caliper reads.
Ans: {"value": 14.4, "unit": "mm"}
